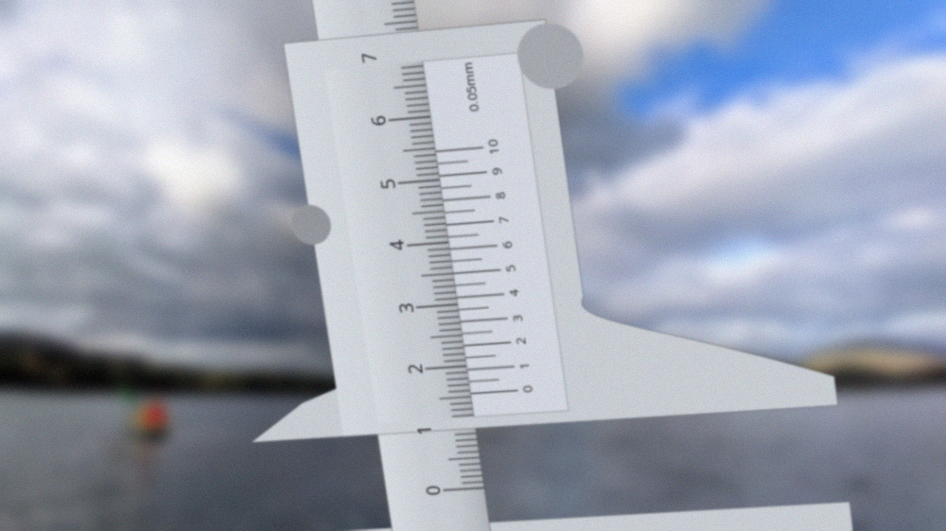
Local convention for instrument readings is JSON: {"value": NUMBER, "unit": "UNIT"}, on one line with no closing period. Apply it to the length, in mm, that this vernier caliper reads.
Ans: {"value": 15.5, "unit": "mm"}
